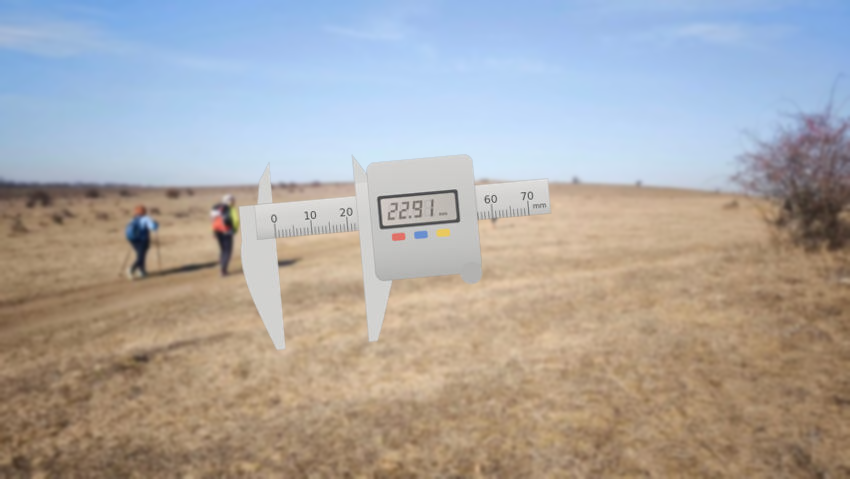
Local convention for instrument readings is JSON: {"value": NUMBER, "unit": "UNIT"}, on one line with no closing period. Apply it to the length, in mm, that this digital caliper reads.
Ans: {"value": 22.91, "unit": "mm"}
